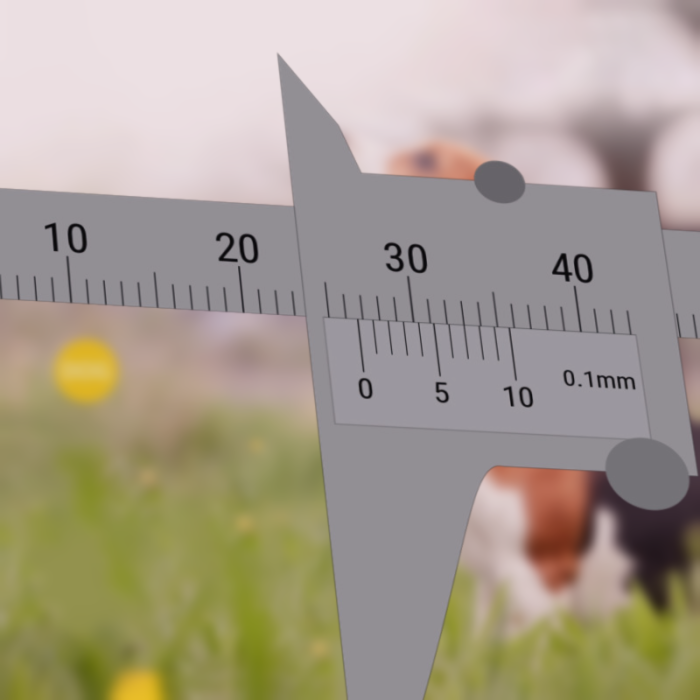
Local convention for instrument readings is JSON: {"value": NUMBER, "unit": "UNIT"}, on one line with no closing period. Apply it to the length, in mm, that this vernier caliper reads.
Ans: {"value": 26.7, "unit": "mm"}
